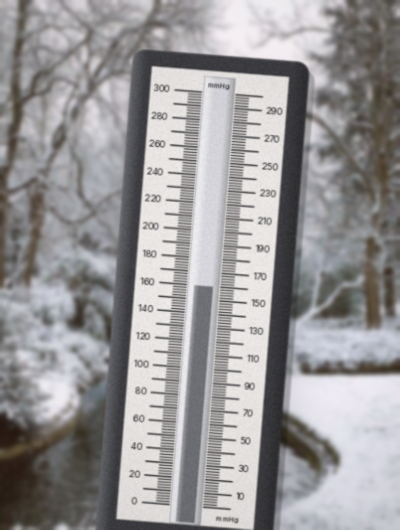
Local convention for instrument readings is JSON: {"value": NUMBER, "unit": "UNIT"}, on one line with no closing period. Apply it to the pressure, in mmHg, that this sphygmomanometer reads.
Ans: {"value": 160, "unit": "mmHg"}
